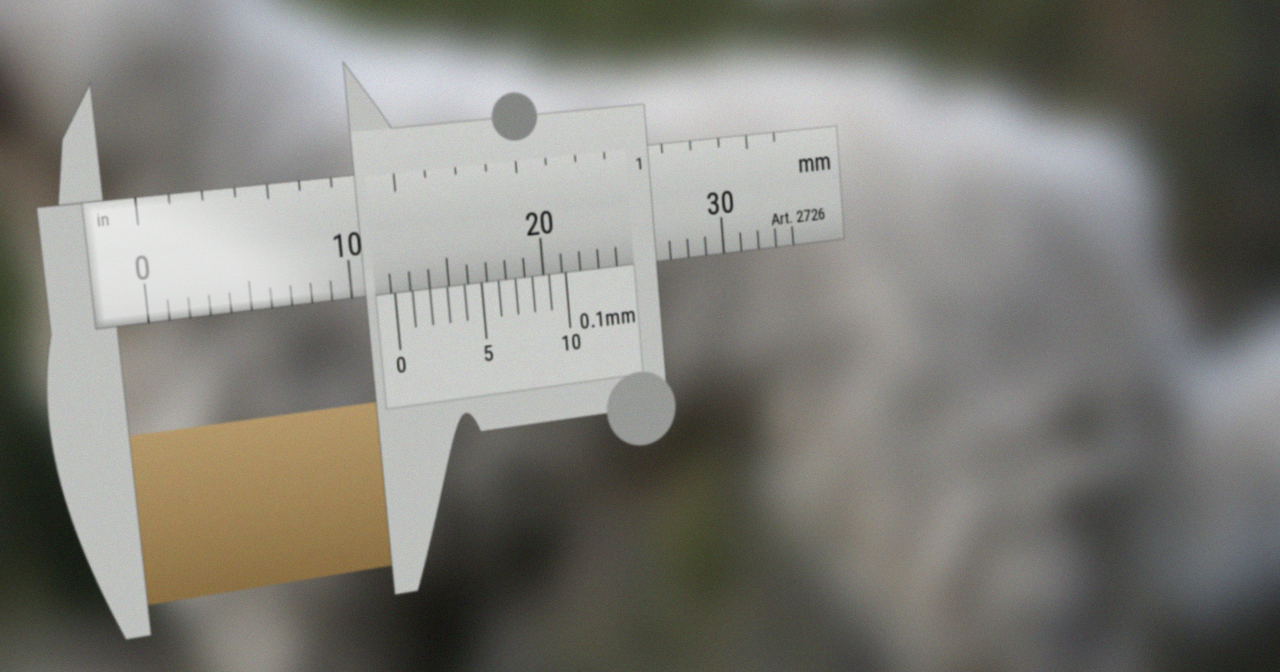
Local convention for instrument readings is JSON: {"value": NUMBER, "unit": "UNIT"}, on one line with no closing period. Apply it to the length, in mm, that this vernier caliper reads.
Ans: {"value": 12.2, "unit": "mm"}
